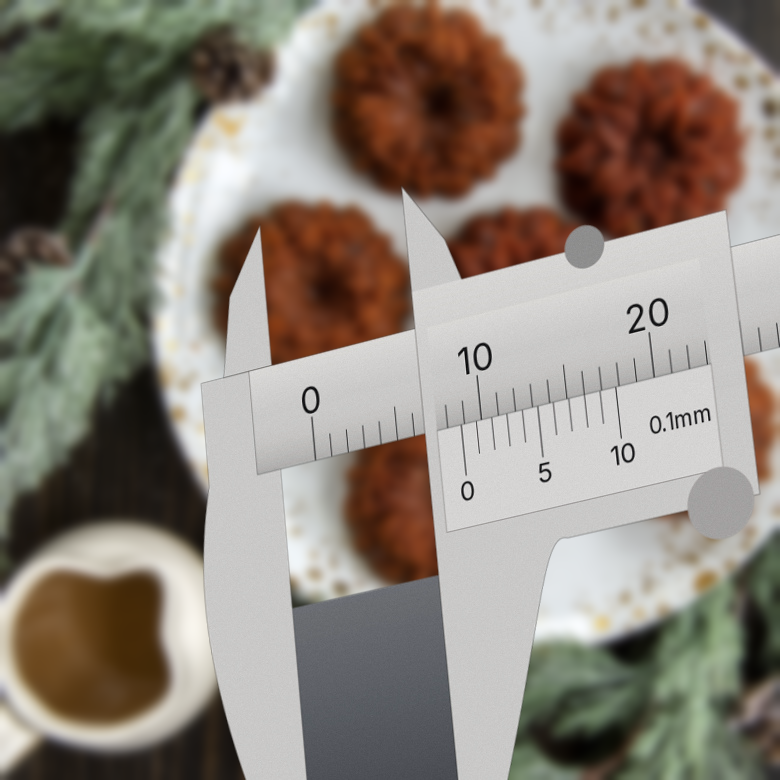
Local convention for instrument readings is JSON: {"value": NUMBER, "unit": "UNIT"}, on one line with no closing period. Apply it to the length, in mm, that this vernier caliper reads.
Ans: {"value": 8.8, "unit": "mm"}
